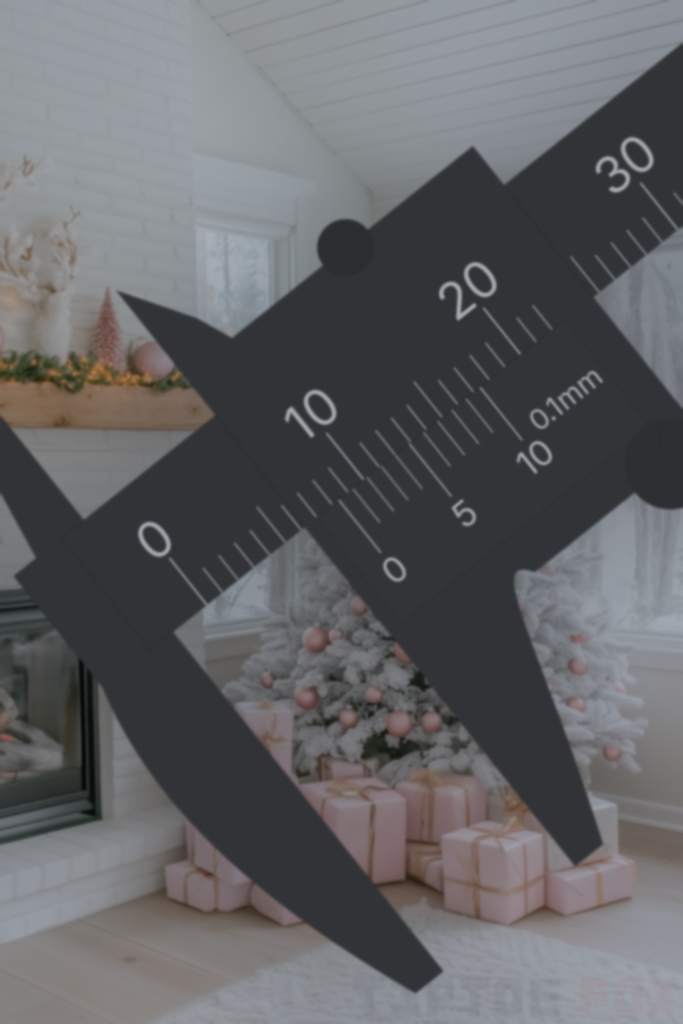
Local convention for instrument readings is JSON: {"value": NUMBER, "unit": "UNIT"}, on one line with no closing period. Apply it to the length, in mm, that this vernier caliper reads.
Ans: {"value": 8.4, "unit": "mm"}
